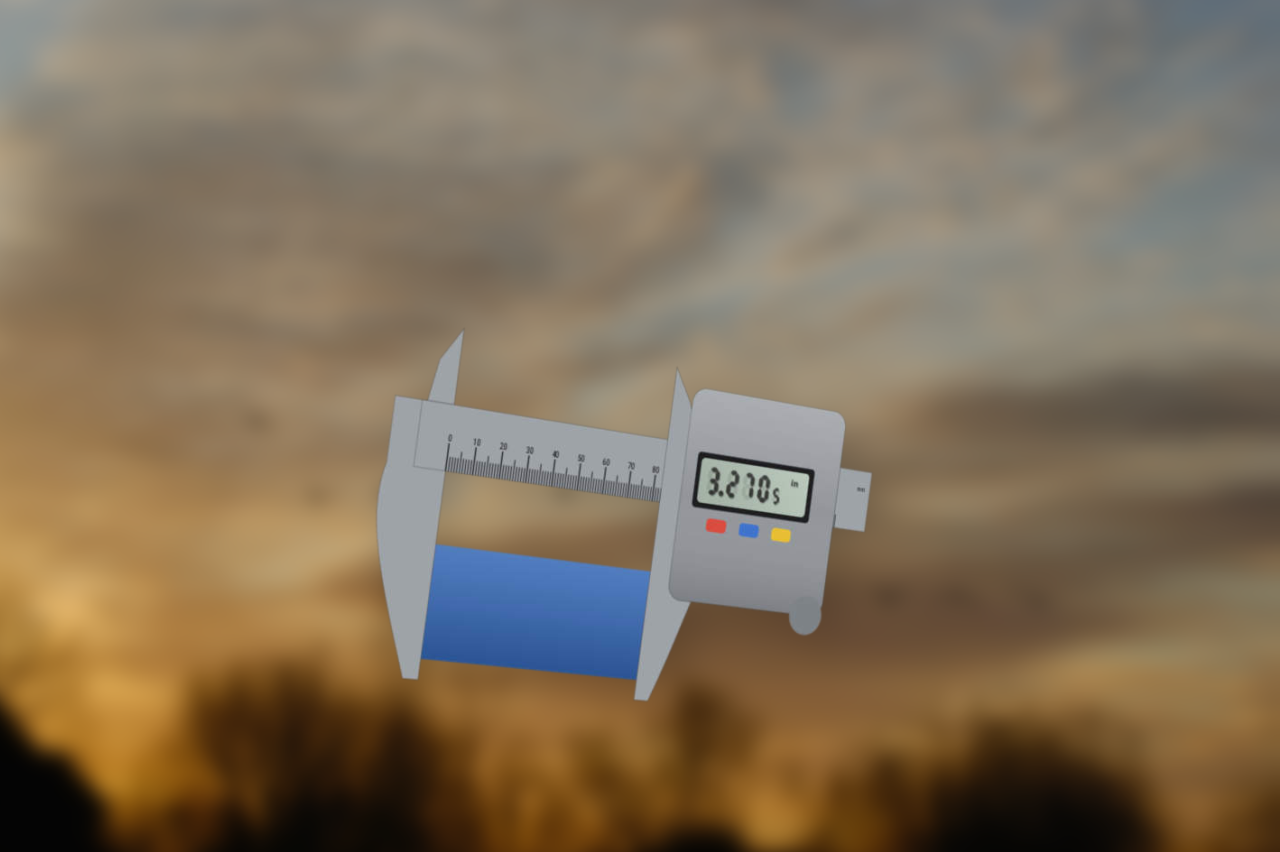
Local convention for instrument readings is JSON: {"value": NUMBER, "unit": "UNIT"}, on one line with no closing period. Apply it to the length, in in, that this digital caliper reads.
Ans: {"value": 3.2705, "unit": "in"}
